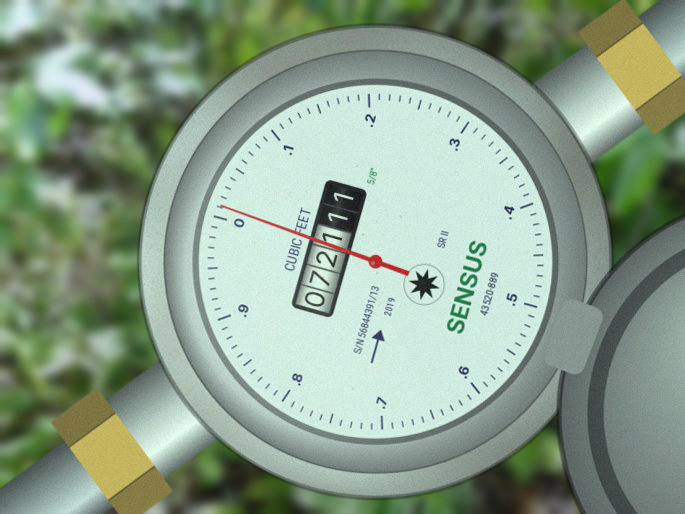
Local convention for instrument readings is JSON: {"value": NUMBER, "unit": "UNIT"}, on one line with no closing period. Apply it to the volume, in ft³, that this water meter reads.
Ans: {"value": 72111.01, "unit": "ft³"}
